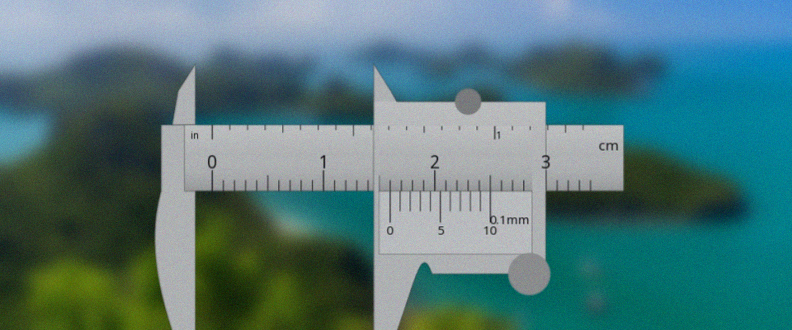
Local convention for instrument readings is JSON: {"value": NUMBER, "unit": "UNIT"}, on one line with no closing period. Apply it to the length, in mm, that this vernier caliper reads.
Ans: {"value": 16.0, "unit": "mm"}
